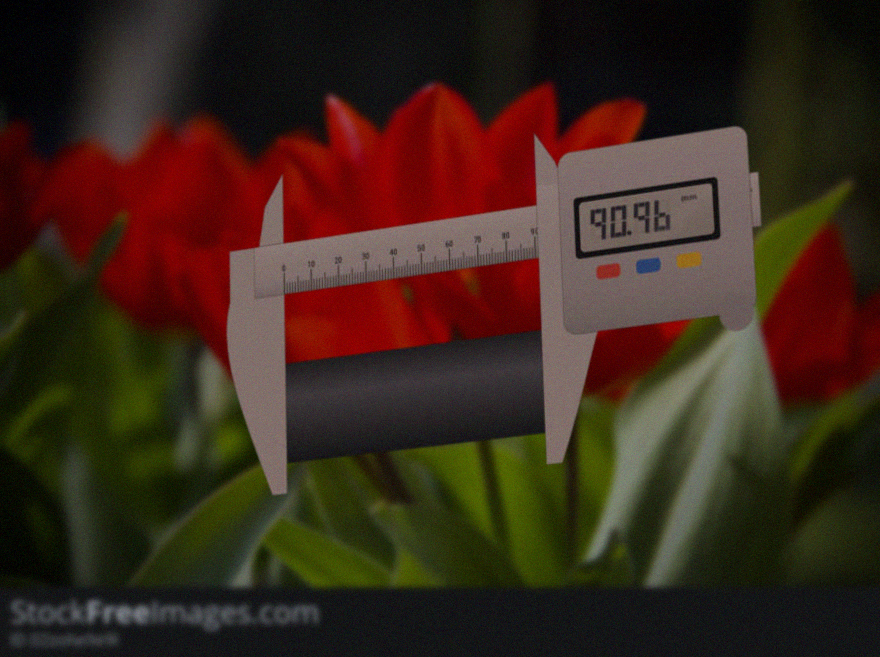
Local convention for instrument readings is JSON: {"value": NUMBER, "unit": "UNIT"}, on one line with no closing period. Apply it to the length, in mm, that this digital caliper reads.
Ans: {"value": 90.96, "unit": "mm"}
